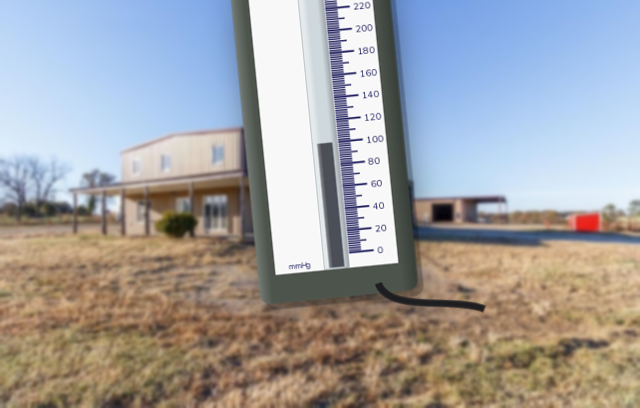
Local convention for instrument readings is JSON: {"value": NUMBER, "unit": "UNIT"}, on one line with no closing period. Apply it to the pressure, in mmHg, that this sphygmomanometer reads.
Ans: {"value": 100, "unit": "mmHg"}
